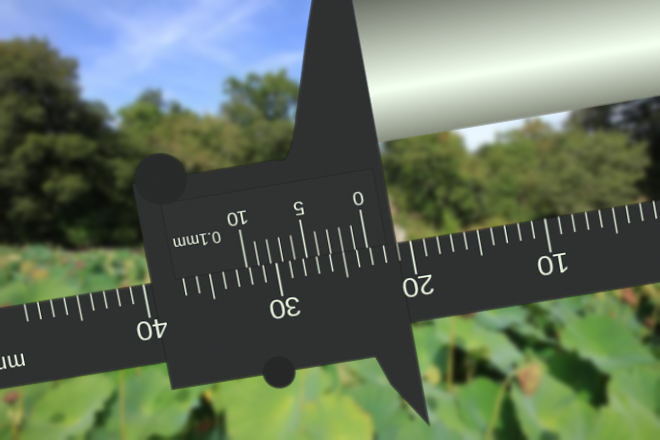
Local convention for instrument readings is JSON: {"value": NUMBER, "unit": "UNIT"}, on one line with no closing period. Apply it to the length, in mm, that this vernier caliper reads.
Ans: {"value": 23.2, "unit": "mm"}
